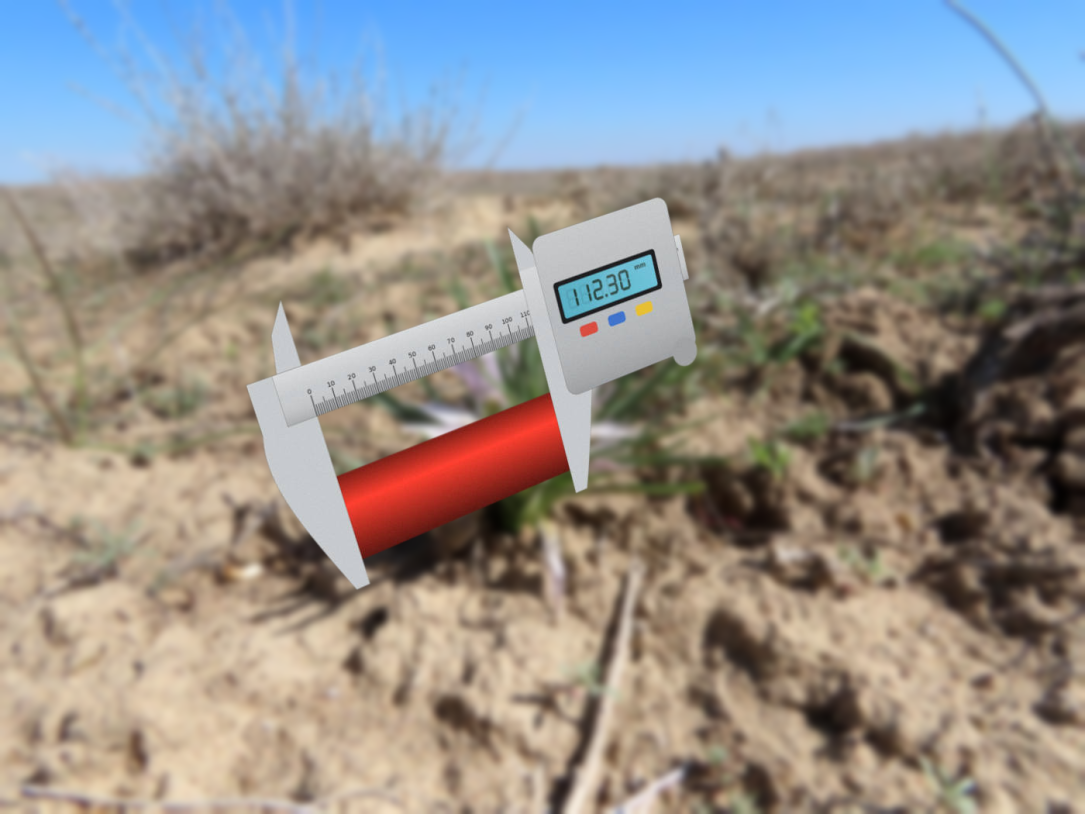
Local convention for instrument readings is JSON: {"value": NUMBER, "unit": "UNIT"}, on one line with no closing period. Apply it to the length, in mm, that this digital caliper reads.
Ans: {"value": 112.30, "unit": "mm"}
